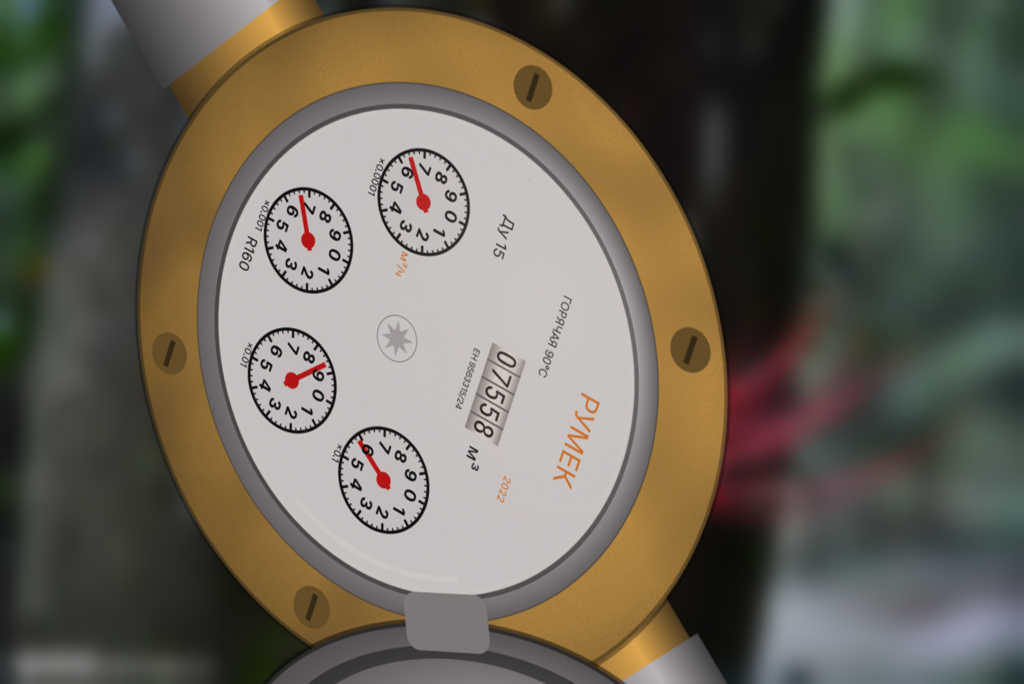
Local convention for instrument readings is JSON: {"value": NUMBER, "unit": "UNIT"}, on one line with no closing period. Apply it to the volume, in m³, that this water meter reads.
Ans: {"value": 7558.5866, "unit": "m³"}
